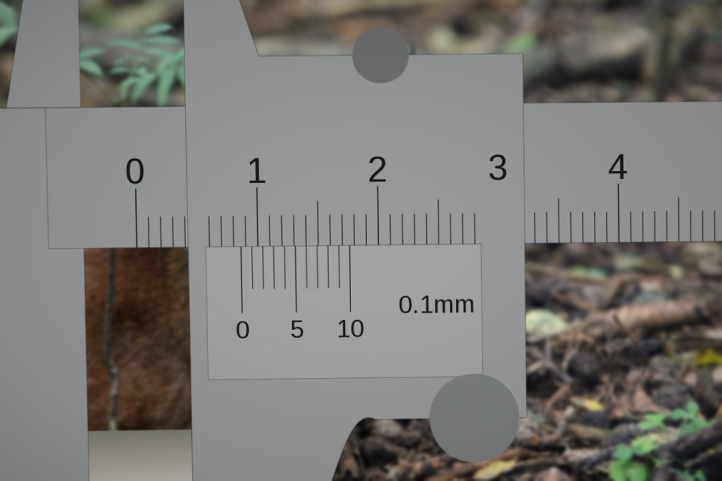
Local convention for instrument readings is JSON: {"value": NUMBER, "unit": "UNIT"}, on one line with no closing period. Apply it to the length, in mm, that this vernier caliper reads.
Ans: {"value": 8.6, "unit": "mm"}
